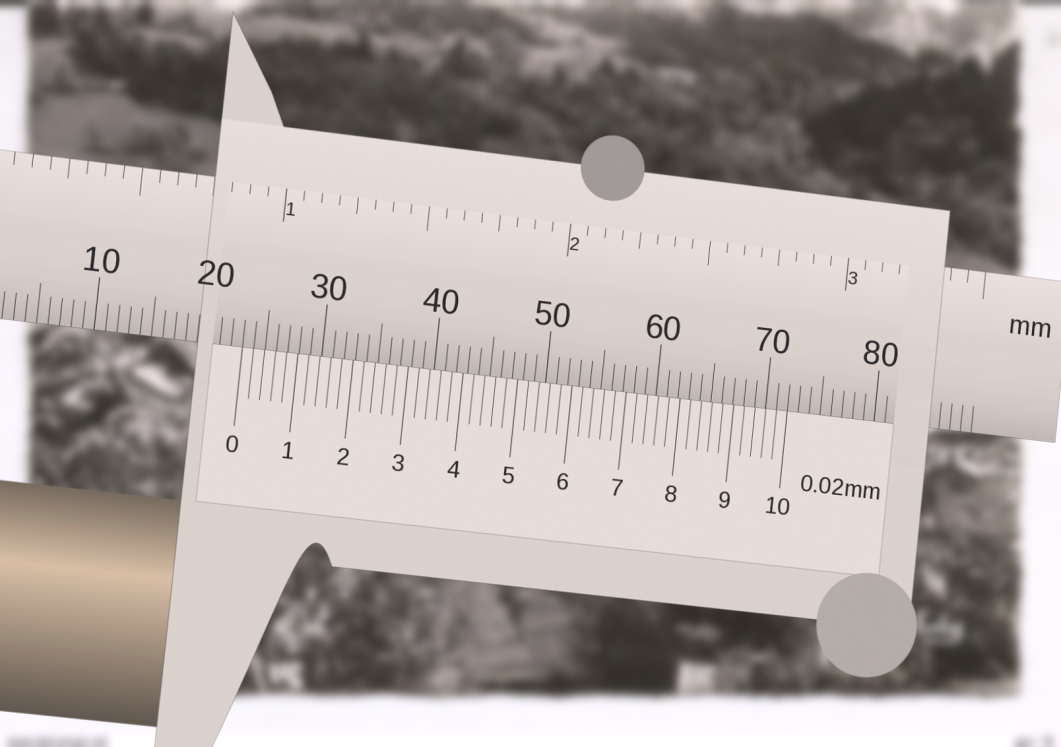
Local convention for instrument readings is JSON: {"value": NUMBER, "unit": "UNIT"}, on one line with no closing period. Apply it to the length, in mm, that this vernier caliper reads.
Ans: {"value": 23.0, "unit": "mm"}
